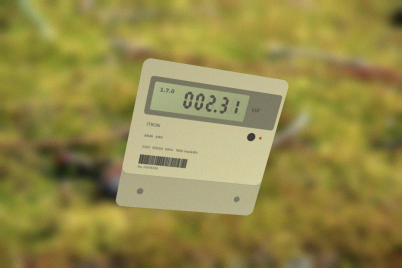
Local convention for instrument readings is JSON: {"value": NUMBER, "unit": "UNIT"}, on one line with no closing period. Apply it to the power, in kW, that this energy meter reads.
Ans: {"value": 2.31, "unit": "kW"}
